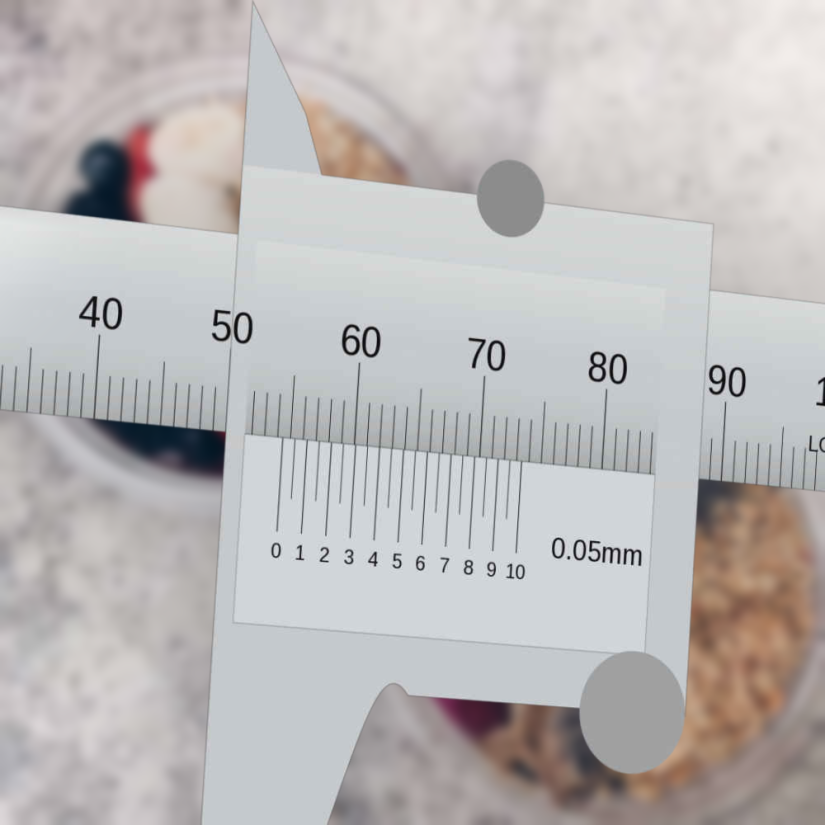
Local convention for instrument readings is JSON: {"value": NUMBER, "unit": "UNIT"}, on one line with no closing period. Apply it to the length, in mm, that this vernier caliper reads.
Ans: {"value": 54.4, "unit": "mm"}
